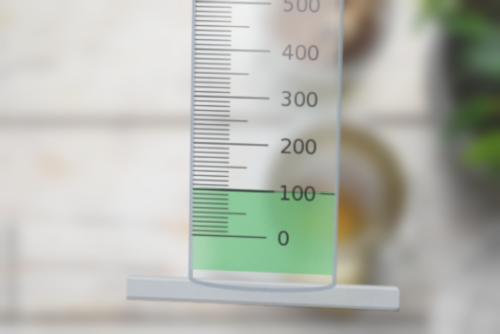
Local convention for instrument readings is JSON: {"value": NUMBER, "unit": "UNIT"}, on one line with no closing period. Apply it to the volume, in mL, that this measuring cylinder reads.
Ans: {"value": 100, "unit": "mL"}
